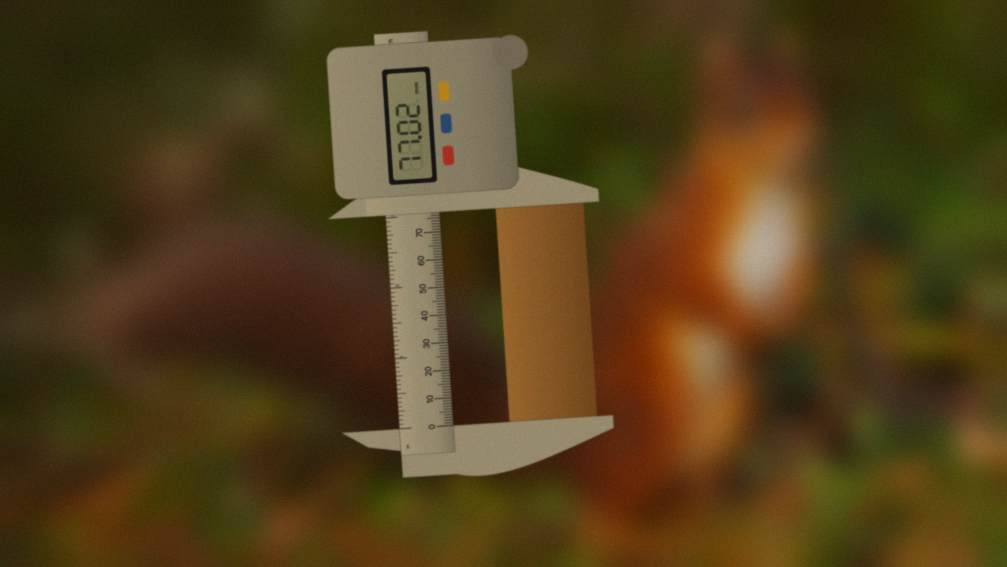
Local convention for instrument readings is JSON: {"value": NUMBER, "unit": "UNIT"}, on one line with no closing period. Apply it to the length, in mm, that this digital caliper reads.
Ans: {"value": 77.02, "unit": "mm"}
